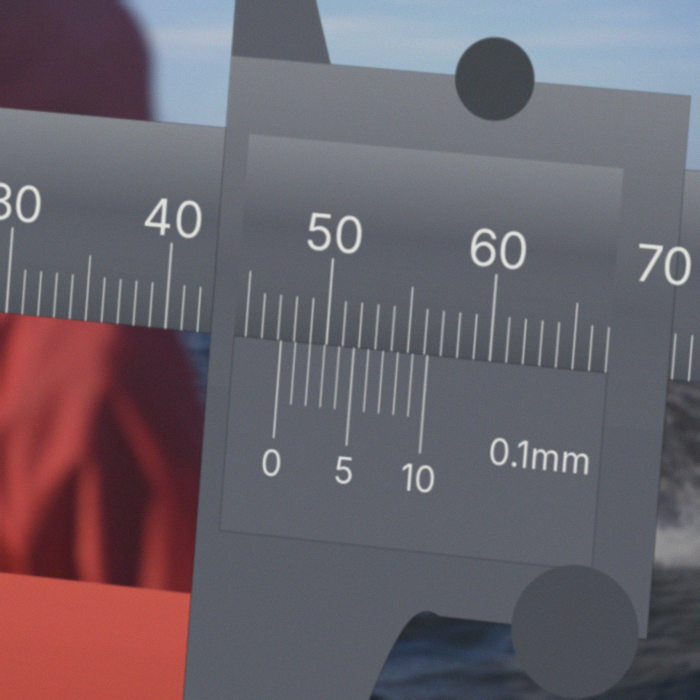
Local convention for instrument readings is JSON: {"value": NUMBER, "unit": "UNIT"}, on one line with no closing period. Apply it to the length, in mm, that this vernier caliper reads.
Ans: {"value": 47.2, "unit": "mm"}
